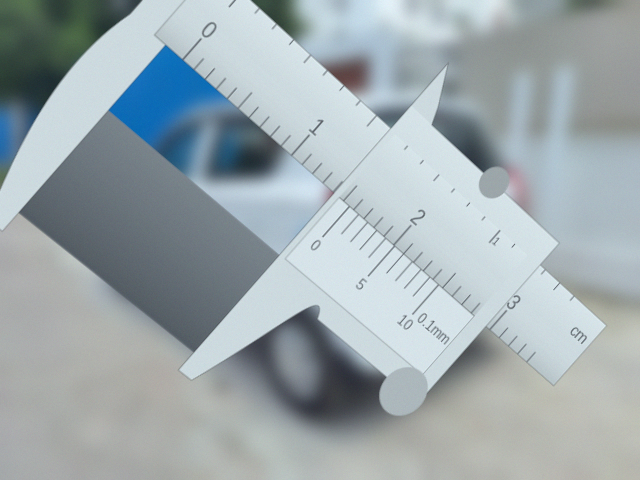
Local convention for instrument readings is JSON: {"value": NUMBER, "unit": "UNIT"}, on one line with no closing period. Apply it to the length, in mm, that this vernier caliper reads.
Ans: {"value": 15.6, "unit": "mm"}
